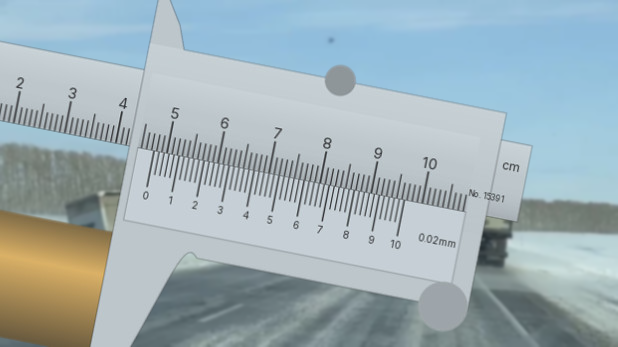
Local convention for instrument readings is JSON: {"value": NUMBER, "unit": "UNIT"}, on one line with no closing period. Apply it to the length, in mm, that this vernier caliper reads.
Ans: {"value": 47.5, "unit": "mm"}
